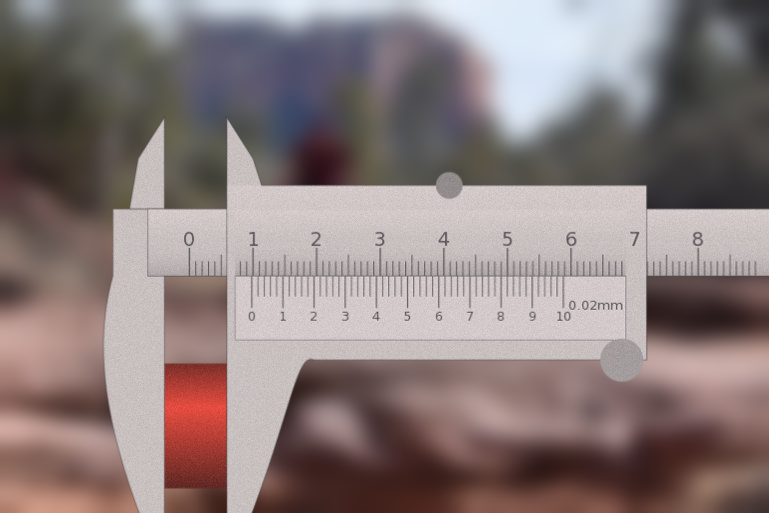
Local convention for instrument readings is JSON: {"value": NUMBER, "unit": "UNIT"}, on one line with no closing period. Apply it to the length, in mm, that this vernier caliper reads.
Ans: {"value": 9.8, "unit": "mm"}
